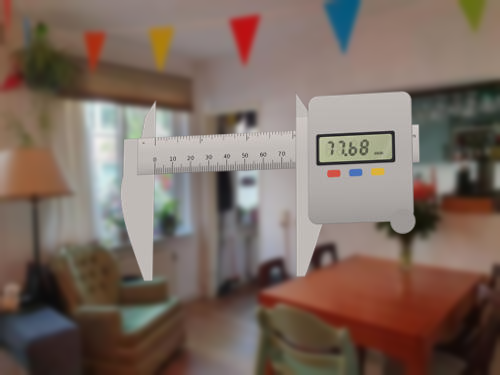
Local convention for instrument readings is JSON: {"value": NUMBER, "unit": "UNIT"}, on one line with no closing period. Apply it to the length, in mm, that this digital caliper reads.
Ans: {"value": 77.68, "unit": "mm"}
